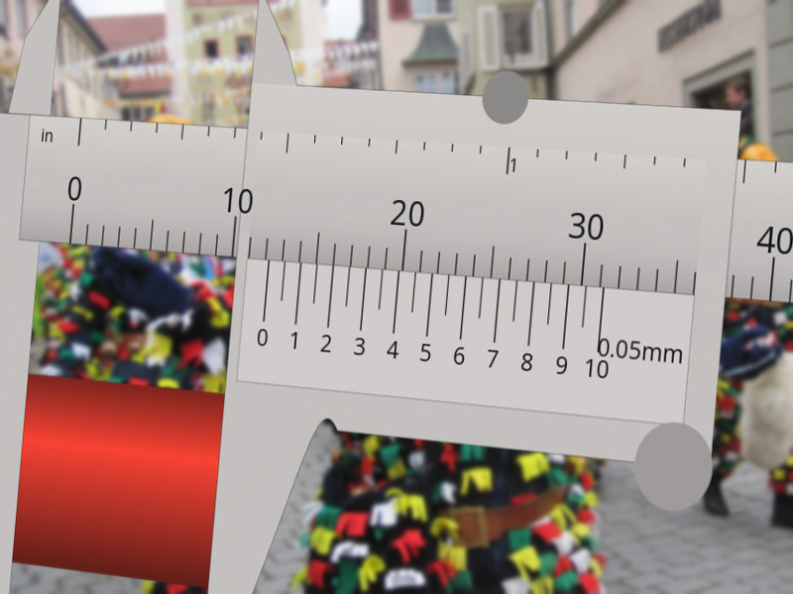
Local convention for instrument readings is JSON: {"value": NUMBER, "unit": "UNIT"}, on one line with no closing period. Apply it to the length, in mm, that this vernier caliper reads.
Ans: {"value": 12.2, "unit": "mm"}
